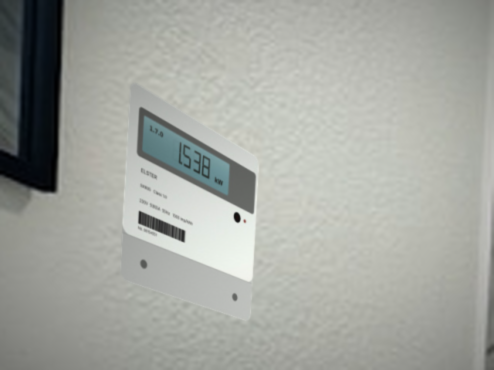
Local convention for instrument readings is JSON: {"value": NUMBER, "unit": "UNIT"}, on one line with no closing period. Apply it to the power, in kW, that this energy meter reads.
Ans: {"value": 1.538, "unit": "kW"}
